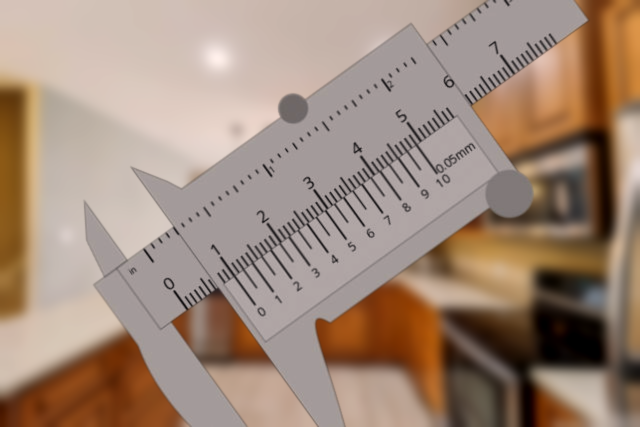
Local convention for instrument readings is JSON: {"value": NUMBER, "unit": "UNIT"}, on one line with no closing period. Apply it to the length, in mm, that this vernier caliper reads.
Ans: {"value": 10.0, "unit": "mm"}
